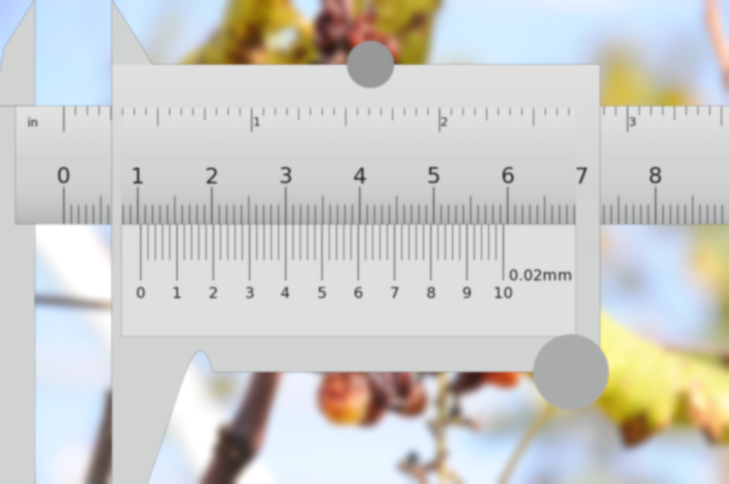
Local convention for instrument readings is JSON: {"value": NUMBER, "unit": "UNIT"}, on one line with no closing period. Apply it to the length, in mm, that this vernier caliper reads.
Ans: {"value": 10.4, "unit": "mm"}
